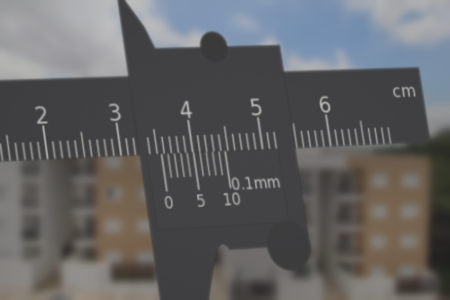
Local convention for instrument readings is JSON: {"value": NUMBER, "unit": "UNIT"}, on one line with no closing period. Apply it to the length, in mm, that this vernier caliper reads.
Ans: {"value": 35.6, "unit": "mm"}
